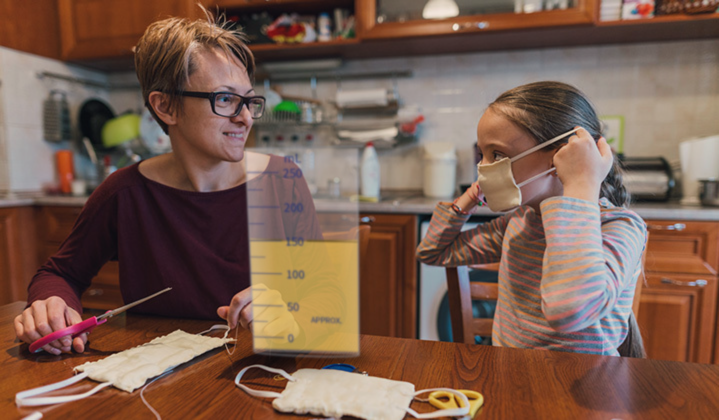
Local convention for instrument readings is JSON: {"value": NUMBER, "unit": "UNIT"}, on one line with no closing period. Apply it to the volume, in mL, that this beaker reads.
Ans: {"value": 150, "unit": "mL"}
